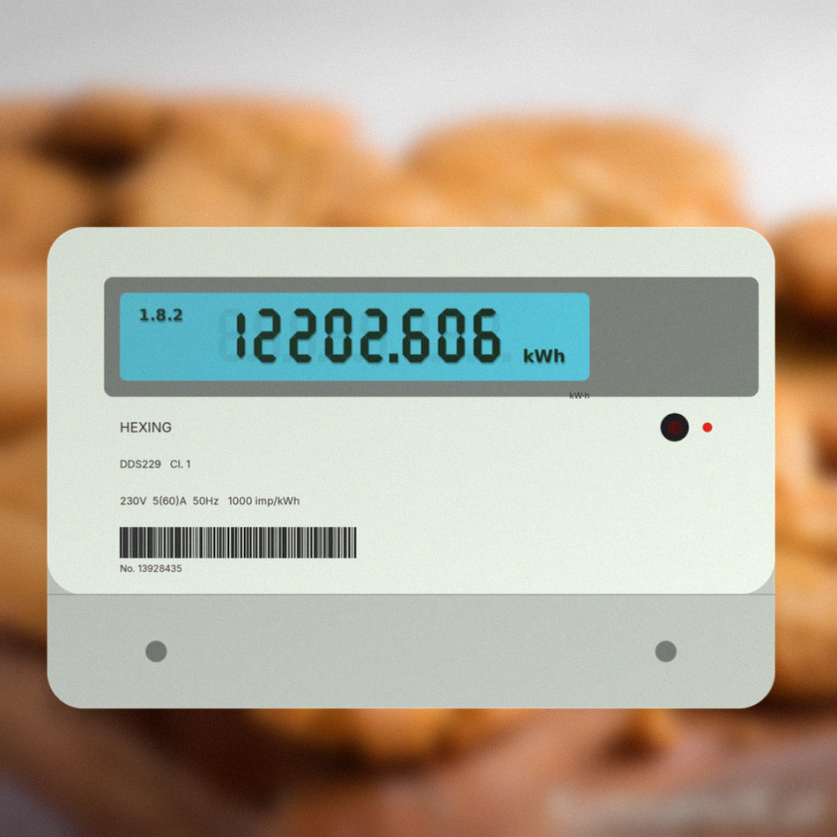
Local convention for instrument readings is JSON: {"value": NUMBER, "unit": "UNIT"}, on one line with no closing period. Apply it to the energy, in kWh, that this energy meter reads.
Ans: {"value": 12202.606, "unit": "kWh"}
